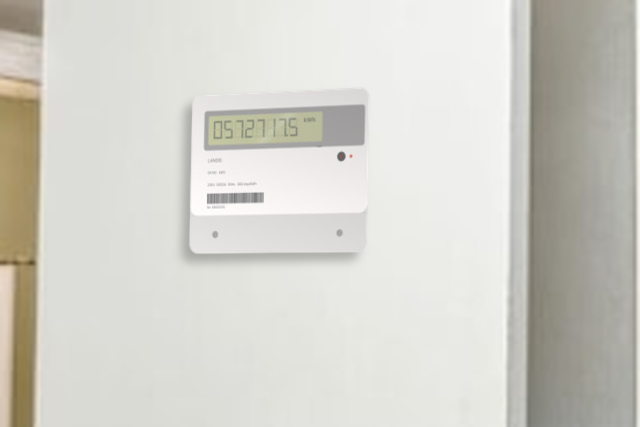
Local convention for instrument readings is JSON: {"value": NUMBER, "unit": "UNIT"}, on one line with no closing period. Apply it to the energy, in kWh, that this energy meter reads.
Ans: {"value": 572717.5, "unit": "kWh"}
